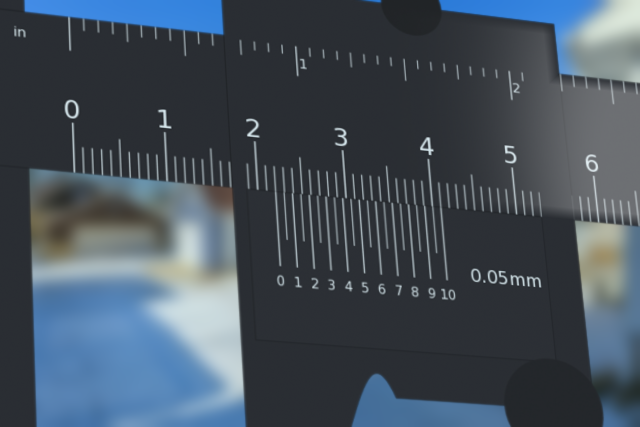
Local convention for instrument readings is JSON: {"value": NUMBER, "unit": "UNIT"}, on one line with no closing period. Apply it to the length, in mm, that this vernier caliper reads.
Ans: {"value": 22.0, "unit": "mm"}
